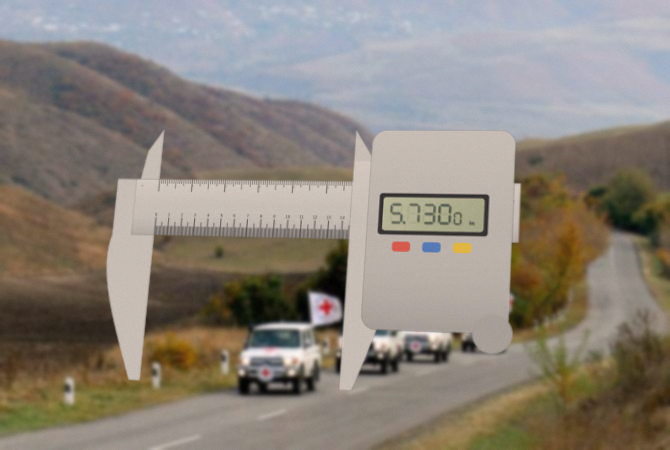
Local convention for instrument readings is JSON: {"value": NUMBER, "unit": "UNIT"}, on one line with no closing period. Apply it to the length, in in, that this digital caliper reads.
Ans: {"value": 5.7300, "unit": "in"}
